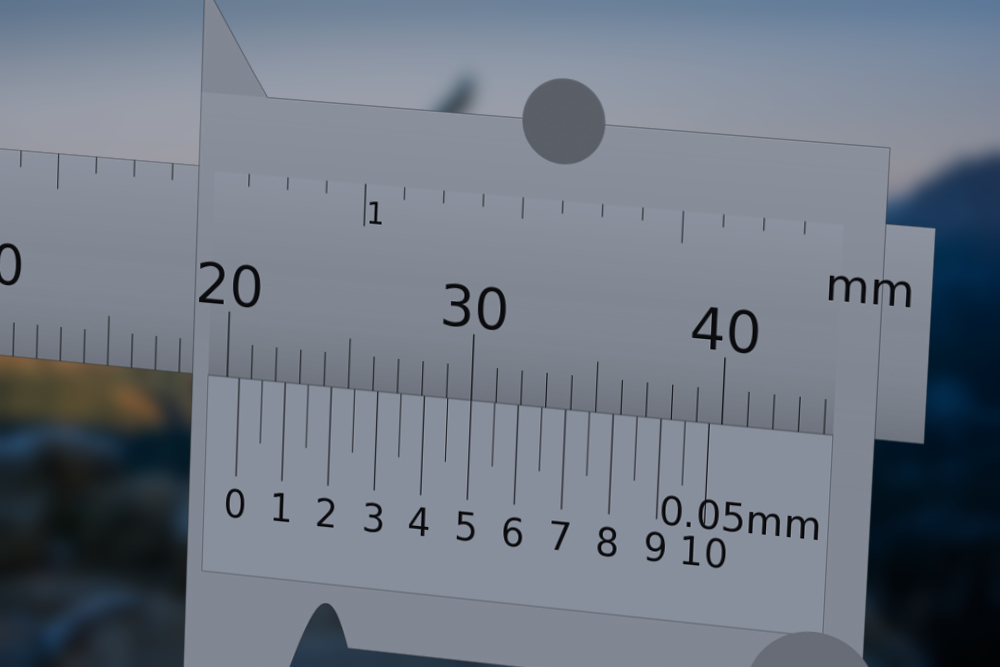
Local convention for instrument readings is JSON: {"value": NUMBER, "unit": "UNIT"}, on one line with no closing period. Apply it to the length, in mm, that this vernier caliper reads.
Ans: {"value": 20.50, "unit": "mm"}
